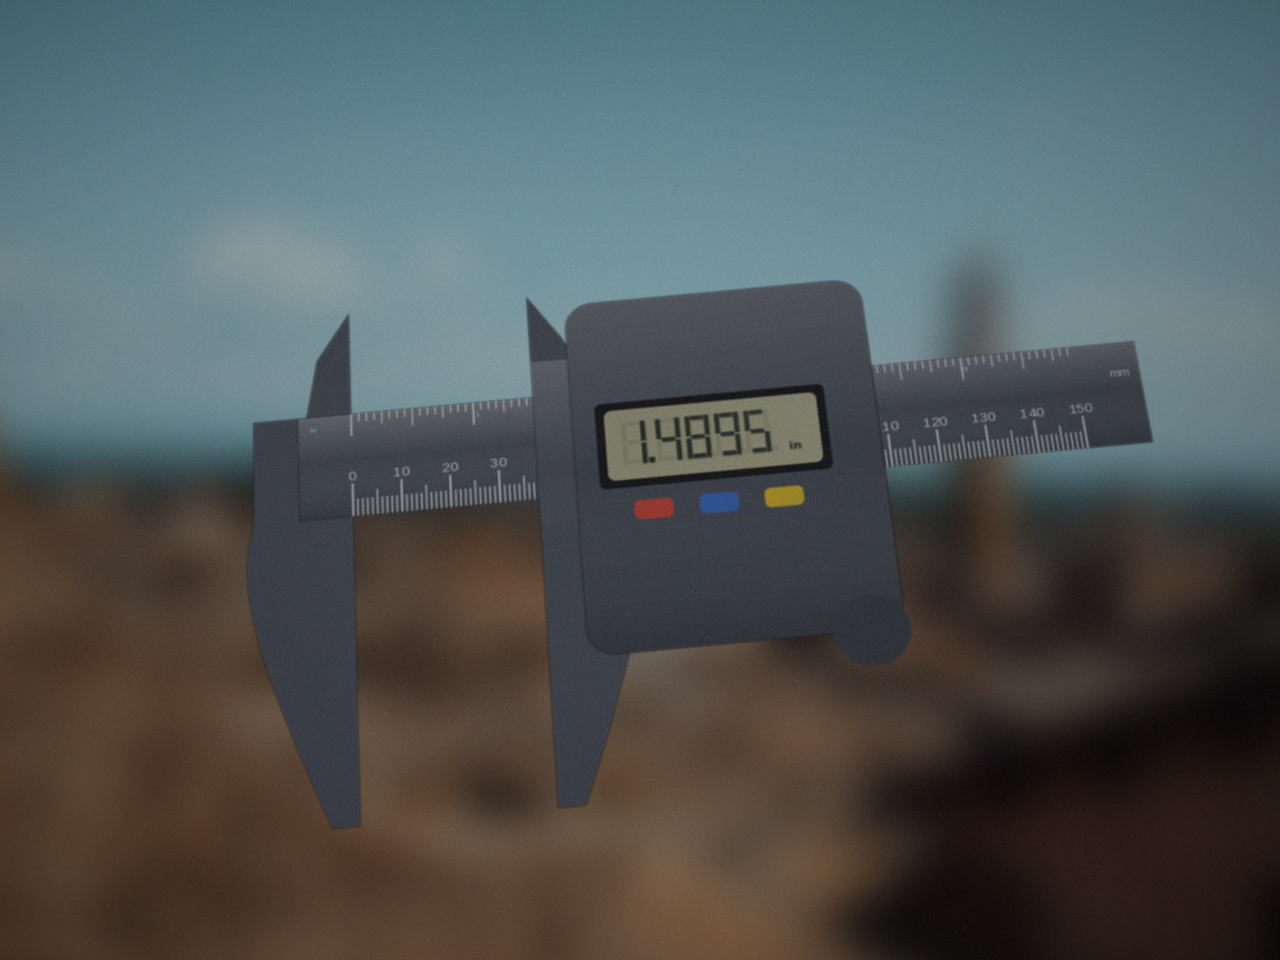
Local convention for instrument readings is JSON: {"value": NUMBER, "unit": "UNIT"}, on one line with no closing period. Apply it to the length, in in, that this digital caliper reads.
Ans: {"value": 1.4895, "unit": "in"}
